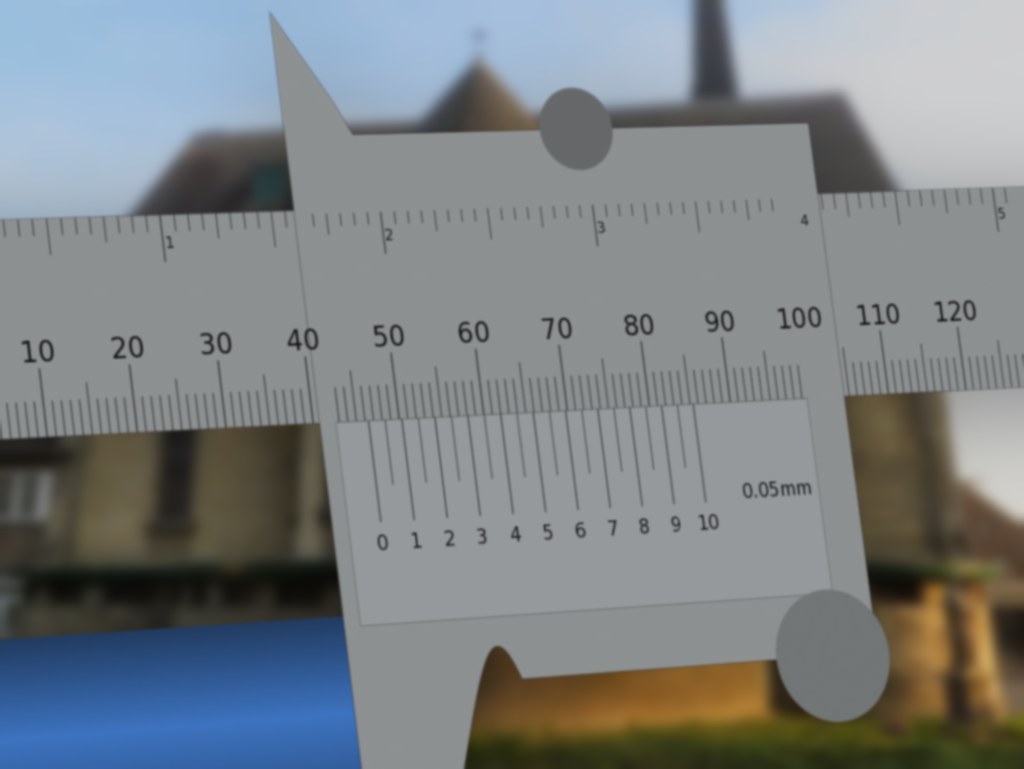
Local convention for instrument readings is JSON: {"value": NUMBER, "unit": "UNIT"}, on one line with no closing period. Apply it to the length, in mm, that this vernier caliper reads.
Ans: {"value": 46.4, "unit": "mm"}
